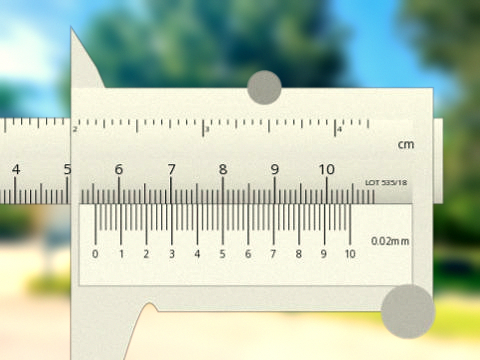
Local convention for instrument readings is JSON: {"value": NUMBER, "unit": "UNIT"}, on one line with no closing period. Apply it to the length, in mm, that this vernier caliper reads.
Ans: {"value": 55.5, "unit": "mm"}
